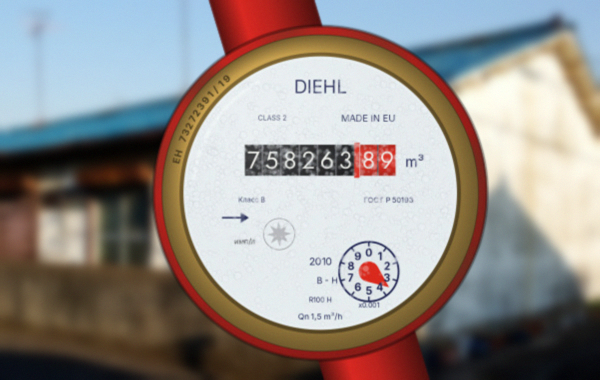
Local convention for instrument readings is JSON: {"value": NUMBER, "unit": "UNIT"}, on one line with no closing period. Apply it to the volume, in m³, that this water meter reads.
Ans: {"value": 758263.893, "unit": "m³"}
